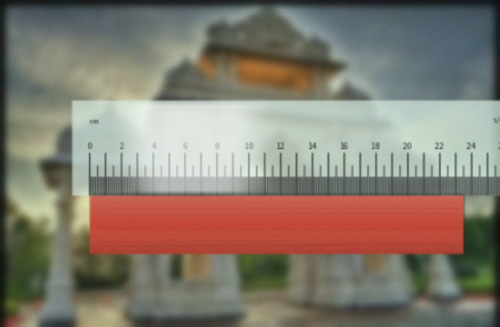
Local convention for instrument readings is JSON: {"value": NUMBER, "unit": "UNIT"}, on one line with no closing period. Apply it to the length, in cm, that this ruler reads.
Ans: {"value": 23.5, "unit": "cm"}
